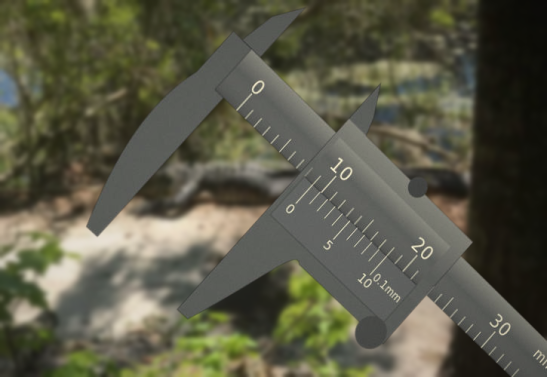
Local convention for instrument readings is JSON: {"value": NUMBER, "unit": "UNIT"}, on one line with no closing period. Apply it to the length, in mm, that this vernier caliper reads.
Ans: {"value": 9.0, "unit": "mm"}
